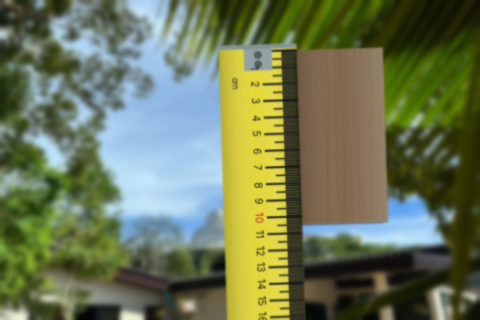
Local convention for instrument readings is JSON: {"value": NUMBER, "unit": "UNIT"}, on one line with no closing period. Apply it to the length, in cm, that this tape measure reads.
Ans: {"value": 10.5, "unit": "cm"}
